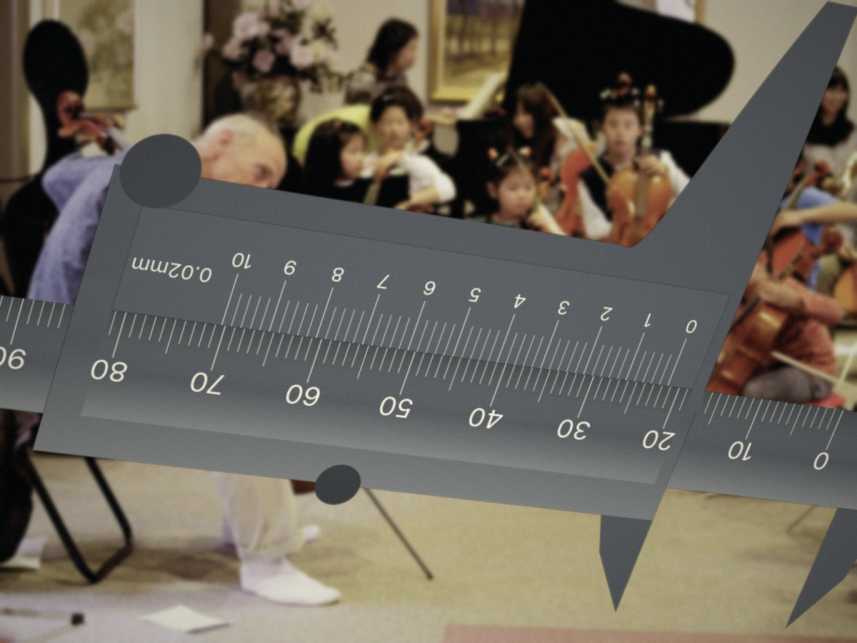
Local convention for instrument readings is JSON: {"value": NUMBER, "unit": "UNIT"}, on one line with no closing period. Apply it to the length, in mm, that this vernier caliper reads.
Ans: {"value": 21.4, "unit": "mm"}
